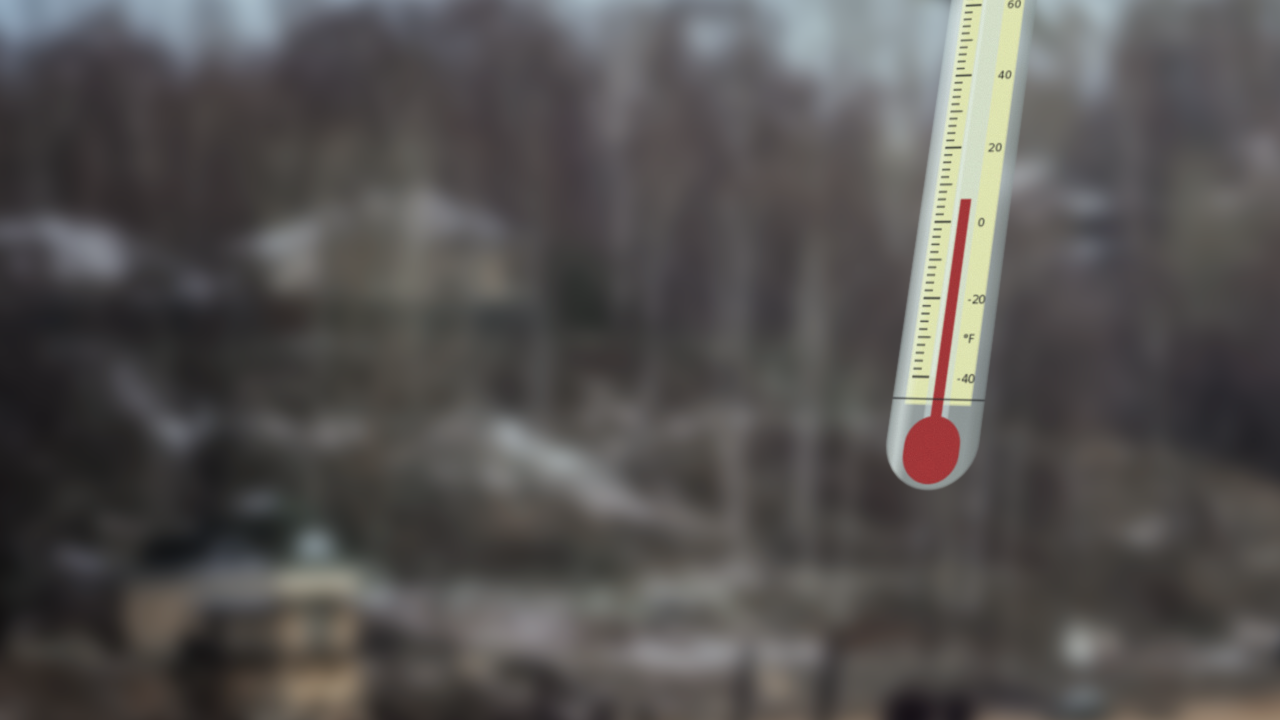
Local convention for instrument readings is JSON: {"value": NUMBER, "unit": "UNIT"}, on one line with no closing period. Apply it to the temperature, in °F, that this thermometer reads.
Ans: {"value": 6, "unit": "°F"}
